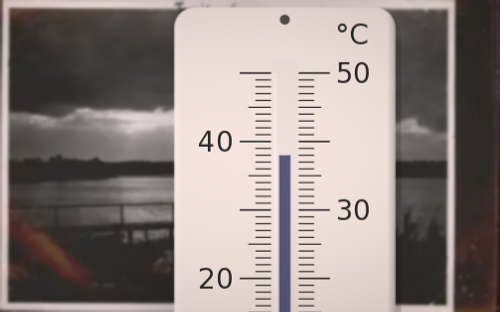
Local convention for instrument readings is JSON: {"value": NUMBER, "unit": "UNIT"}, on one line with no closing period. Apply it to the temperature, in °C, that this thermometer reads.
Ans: {"value": 38, "unit": "°C"}
